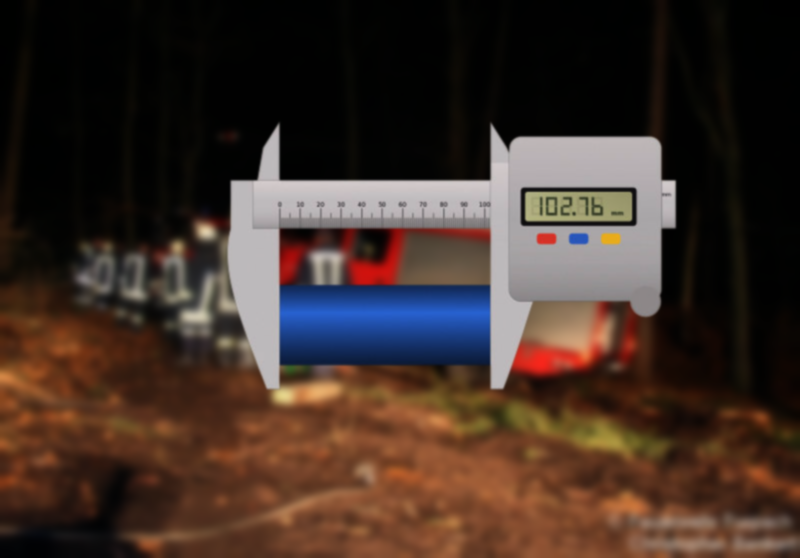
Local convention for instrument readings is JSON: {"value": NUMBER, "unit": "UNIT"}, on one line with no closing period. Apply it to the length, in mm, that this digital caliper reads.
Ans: {"value": 102.76, "unit": "mm"}
